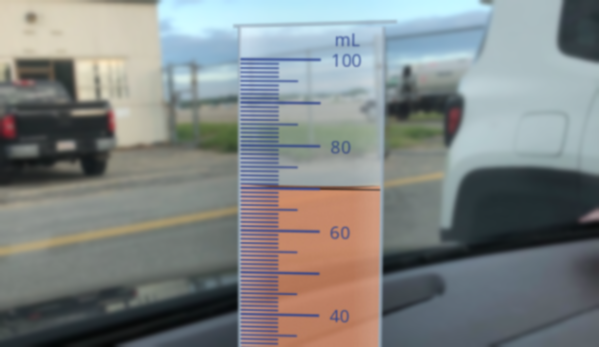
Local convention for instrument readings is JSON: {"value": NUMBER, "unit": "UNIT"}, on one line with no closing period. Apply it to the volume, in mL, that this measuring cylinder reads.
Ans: {"value": 70, "unit": "mL"}
